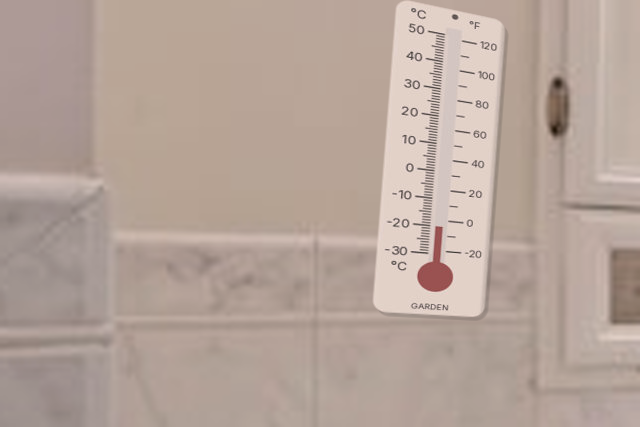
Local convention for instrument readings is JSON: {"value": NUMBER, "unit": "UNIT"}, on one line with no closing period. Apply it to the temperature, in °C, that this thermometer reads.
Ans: {"value": -20, "unit": "°C"}
